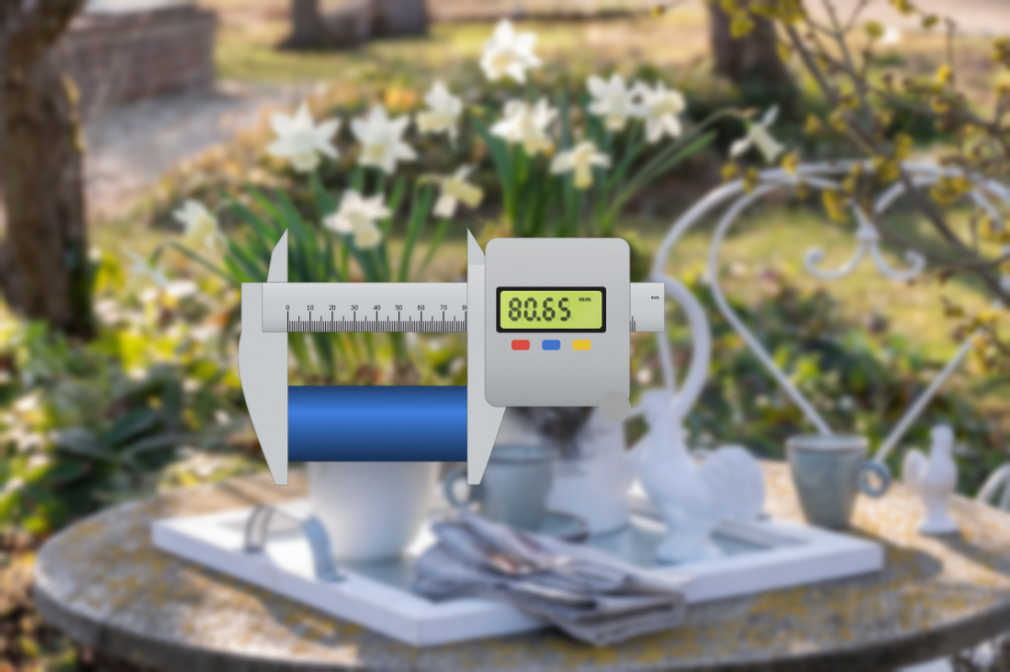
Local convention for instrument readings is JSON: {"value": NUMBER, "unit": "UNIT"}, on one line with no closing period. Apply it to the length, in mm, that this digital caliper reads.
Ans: {"value": 80.65, "unit": "mm"}
